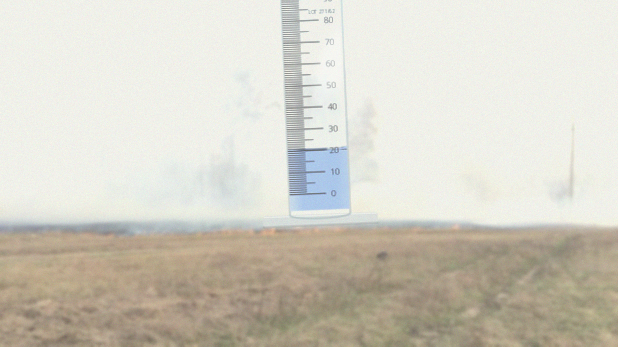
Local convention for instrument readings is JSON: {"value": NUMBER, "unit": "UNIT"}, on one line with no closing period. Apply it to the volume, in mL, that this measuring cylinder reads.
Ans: {"value": 20, "unit": "mL"}
